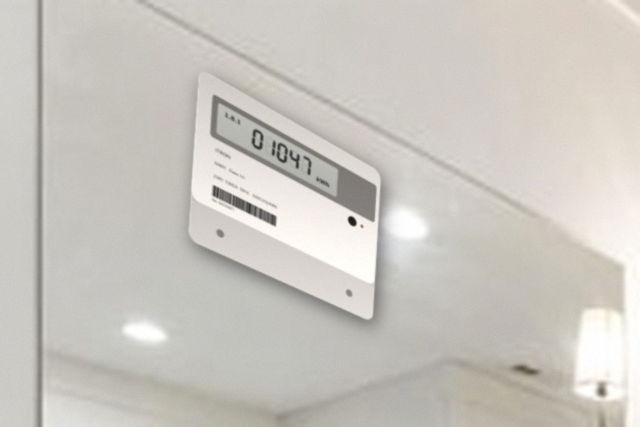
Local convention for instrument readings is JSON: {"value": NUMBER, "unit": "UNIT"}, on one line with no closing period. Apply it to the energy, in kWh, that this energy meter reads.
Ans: {"value": 1047, "unit": "kWh"}
